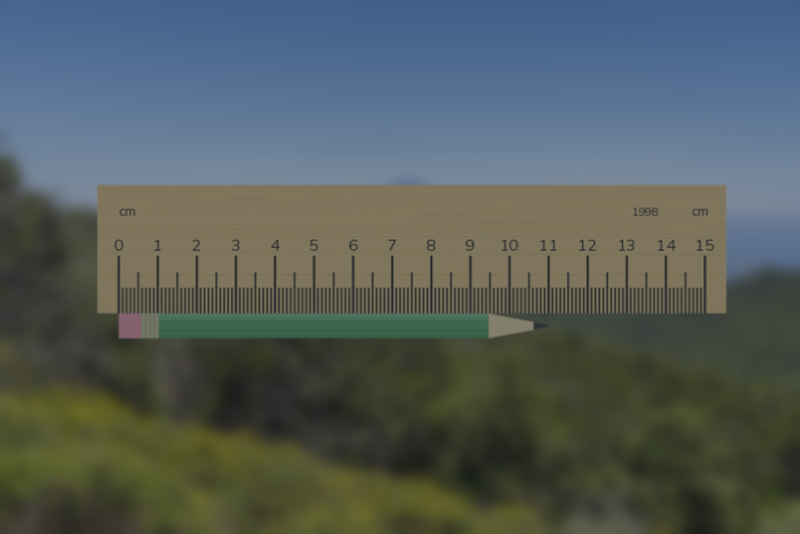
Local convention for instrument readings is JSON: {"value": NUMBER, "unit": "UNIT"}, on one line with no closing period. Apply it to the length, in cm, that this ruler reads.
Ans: {"value": 11, "unit": "cm"}
